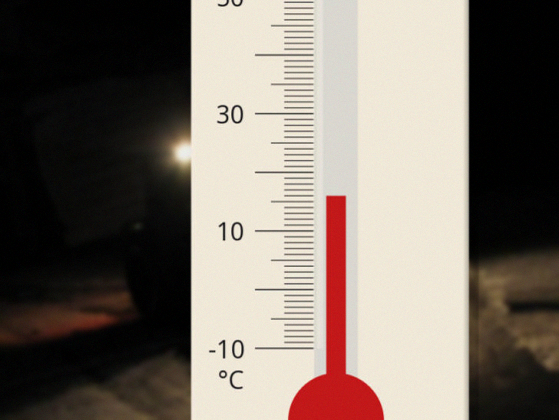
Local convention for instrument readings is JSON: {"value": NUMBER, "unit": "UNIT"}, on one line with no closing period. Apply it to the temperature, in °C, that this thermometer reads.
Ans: {"value": 16, "unit": "°C"}
